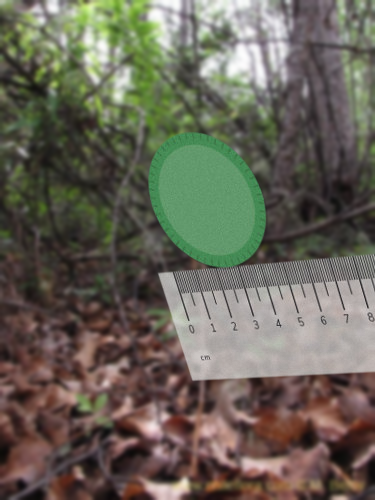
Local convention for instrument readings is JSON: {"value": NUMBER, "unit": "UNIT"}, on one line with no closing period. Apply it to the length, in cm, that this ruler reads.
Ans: {"value": 5, "unit": "cm"}
